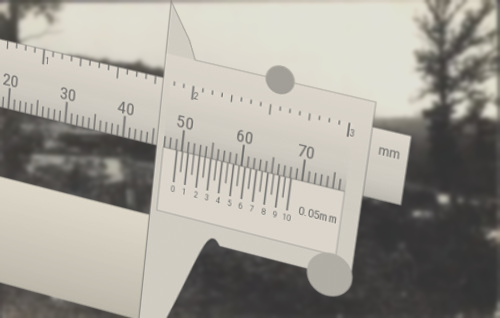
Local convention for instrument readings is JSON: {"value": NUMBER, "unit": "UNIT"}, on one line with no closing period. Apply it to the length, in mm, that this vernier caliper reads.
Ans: {"value": 49.2, "unit": "mm"}
